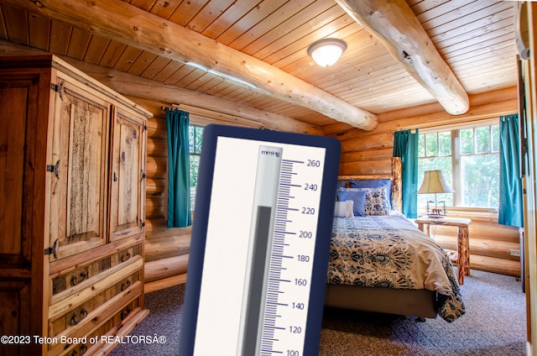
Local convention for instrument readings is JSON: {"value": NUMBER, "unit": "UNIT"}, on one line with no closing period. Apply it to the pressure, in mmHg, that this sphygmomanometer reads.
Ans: {"value": 220, "unit": "mmHg"}
